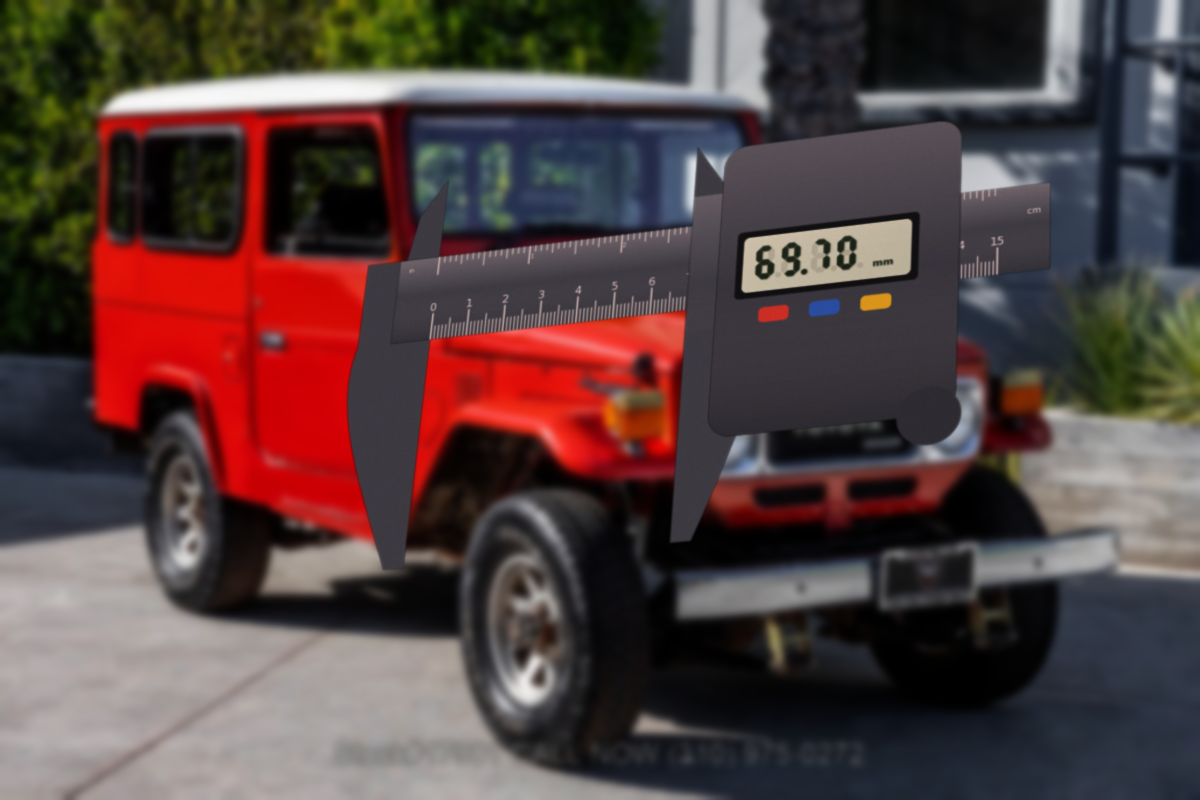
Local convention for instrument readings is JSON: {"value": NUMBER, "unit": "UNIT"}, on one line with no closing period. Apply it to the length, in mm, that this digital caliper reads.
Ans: {"value": 69.70, "unit": "mm"}
